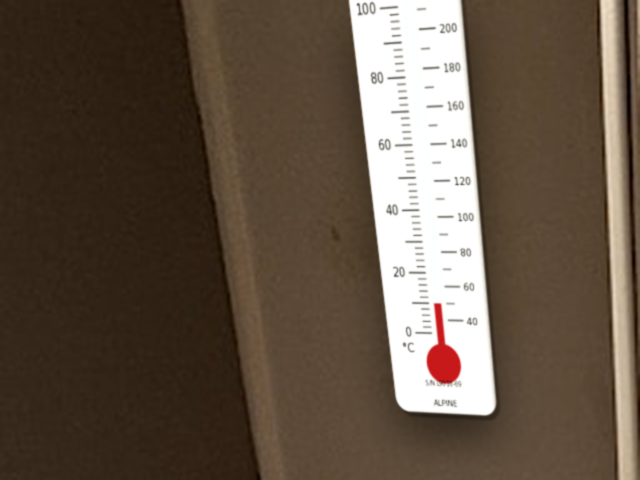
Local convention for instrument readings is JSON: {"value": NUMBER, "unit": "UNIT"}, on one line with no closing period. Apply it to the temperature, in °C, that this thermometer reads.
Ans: {"value": 10, "unit": "°C"}
